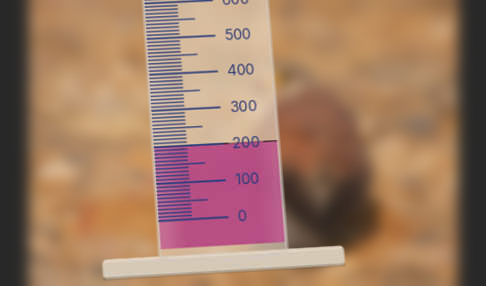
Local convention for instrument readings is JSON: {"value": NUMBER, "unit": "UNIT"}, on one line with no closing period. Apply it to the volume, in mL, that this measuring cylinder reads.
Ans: {"value": 200, "unit": "mL"}
